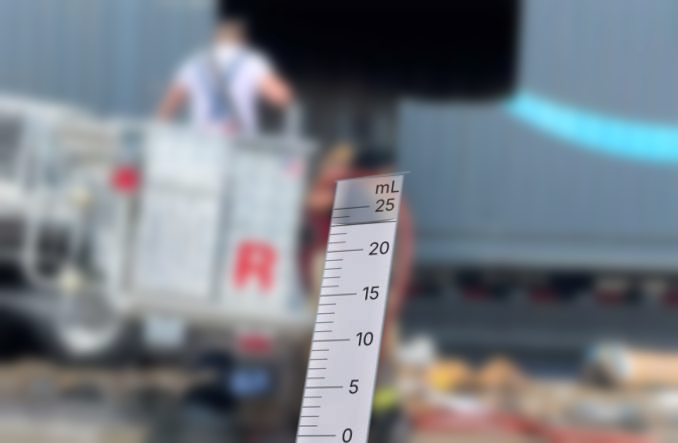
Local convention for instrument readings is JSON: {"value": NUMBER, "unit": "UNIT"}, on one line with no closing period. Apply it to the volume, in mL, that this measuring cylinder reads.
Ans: {"value": 23, "unit": "mL"}
